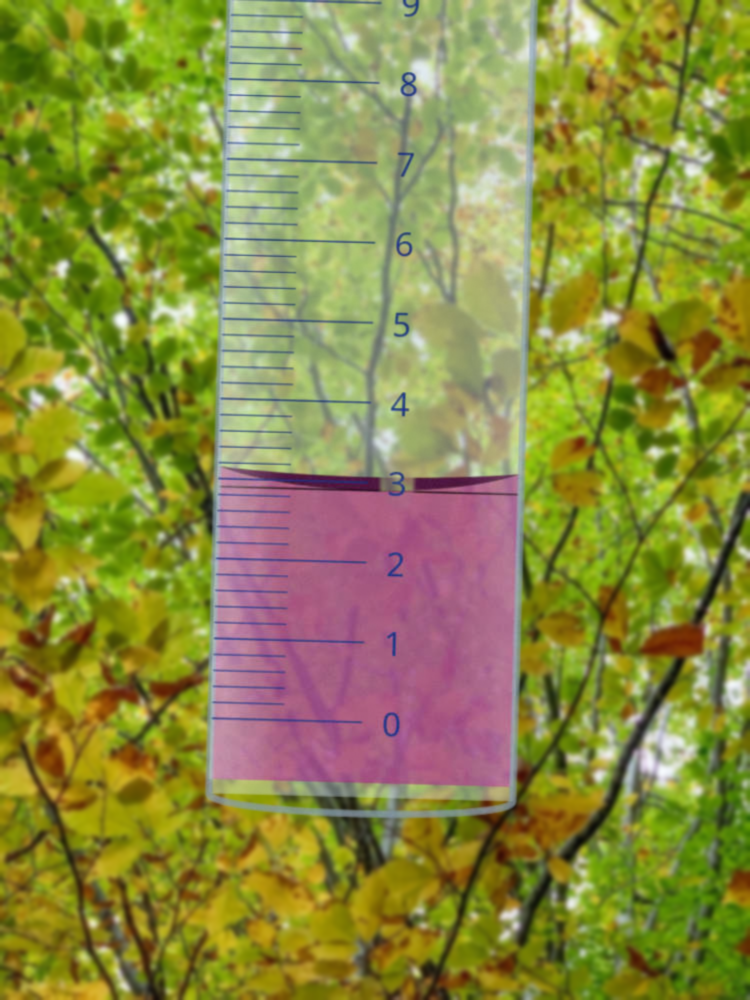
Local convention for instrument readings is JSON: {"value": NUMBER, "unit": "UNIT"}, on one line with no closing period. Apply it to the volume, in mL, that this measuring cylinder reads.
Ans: {"value": 2.9, "unit": "mL"}
